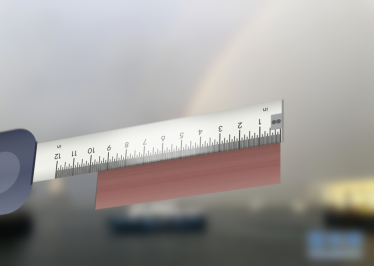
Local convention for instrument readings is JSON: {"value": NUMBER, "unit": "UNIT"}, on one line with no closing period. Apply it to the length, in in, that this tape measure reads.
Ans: {"value": 9.5, "unit": "in"}
